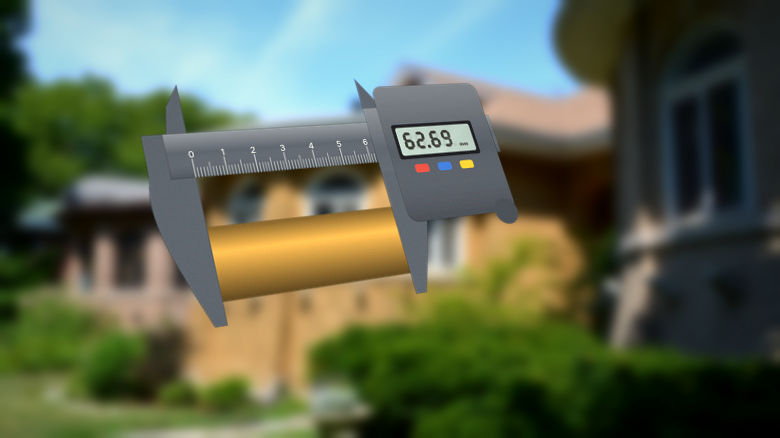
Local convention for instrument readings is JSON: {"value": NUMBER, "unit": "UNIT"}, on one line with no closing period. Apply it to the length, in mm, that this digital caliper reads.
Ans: {"value": 62.69, "unit": "mm"}
